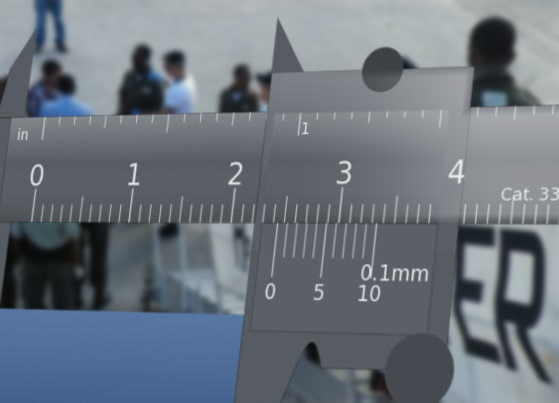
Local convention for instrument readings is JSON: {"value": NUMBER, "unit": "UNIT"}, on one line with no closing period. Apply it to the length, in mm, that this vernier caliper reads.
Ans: {"value": 24.4, "unit": "mm"}
